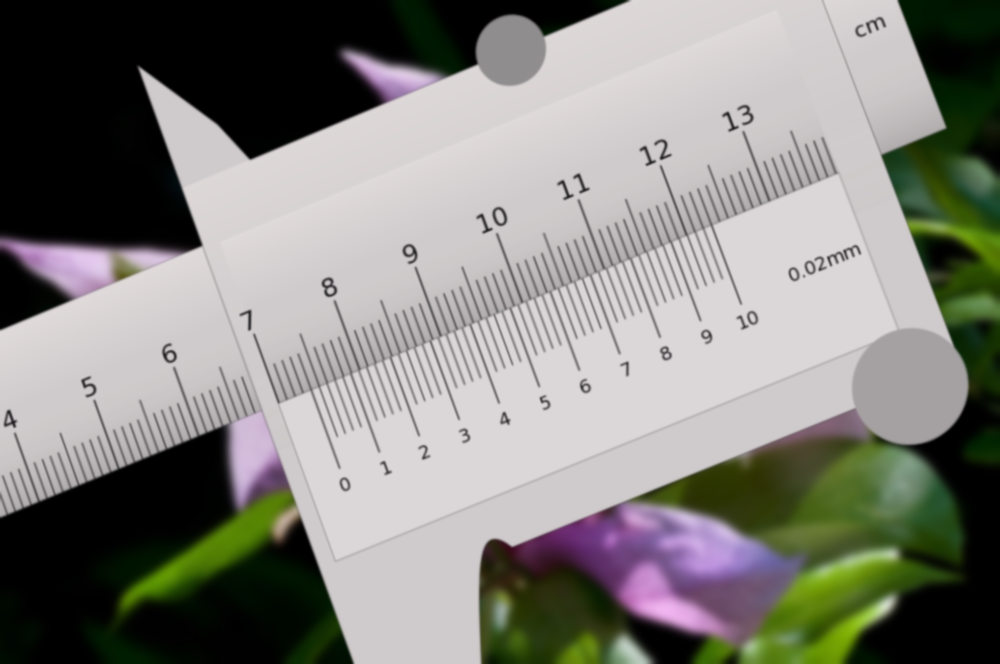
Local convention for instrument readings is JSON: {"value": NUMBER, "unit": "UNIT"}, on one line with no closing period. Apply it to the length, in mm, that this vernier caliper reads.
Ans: {"value": 74.0, "unit": "mm"}
